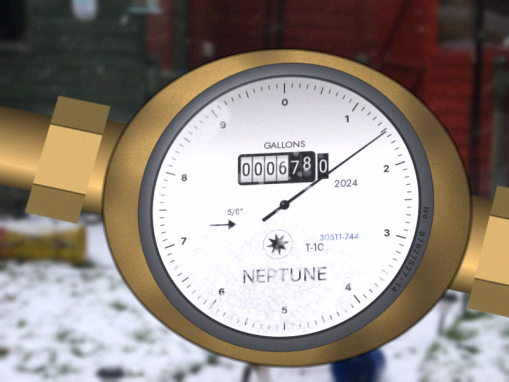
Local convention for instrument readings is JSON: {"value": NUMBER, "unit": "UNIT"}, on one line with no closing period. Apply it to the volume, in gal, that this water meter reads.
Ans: {"value": 6781.5, "unit": "gal"}
